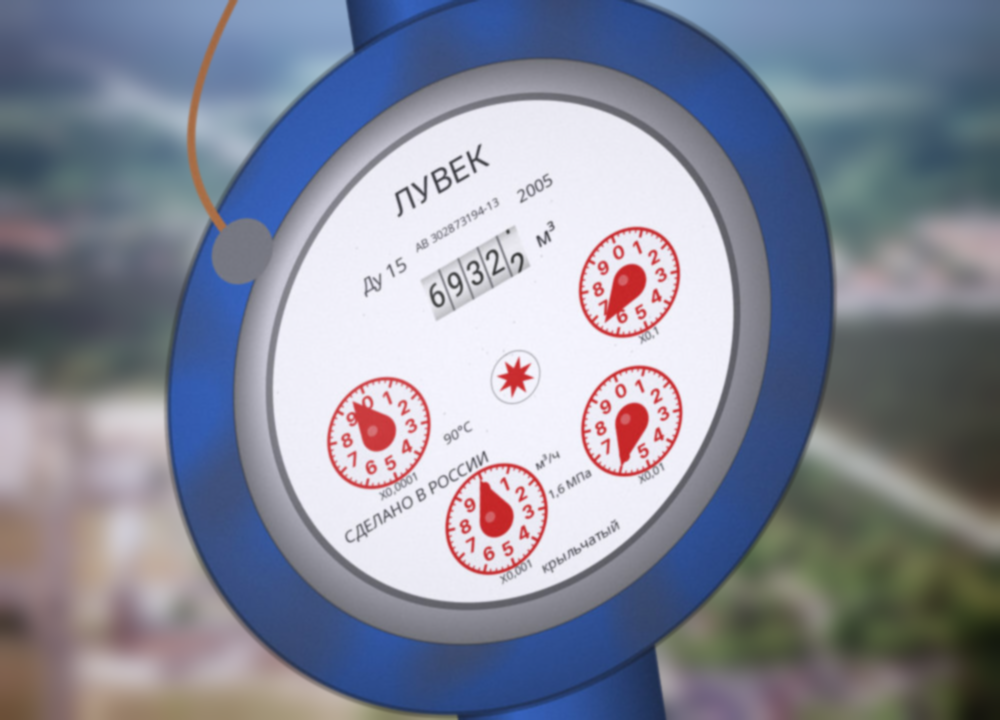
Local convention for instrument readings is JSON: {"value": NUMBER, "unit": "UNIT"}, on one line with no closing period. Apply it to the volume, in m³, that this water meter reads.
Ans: {"value": 69321.6599, "unit": "m³"}
